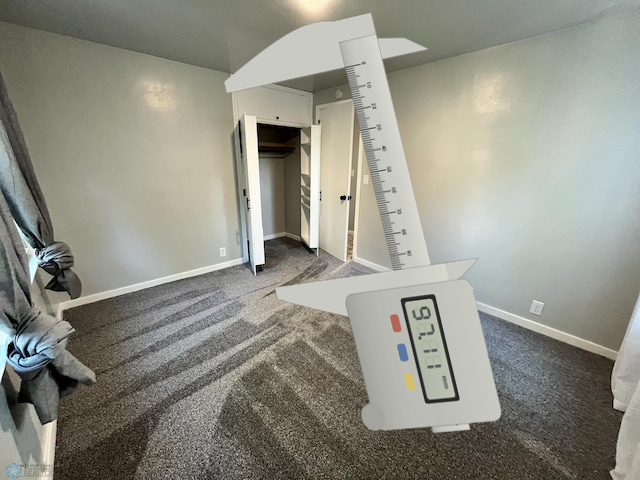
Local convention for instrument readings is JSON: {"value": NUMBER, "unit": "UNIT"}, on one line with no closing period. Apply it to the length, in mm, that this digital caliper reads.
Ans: {"value": 97.11, "unit": "mm"}
